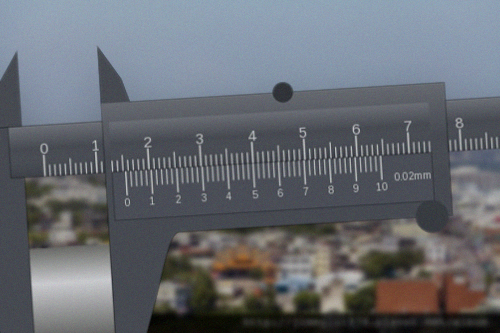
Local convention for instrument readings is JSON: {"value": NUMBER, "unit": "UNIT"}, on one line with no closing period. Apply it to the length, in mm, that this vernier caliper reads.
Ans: {"value": 15.5, "unit": "mm"}
